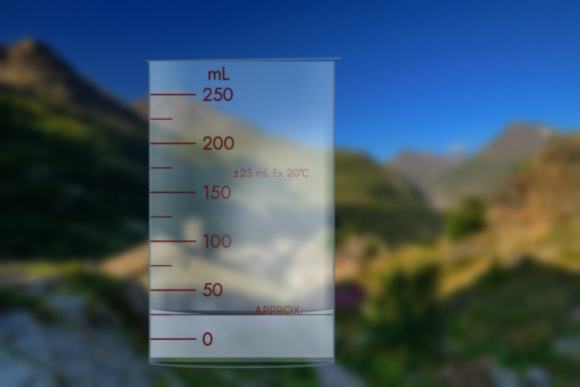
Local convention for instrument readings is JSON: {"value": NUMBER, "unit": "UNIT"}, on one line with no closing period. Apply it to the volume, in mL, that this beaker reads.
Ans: {"value": 25, "unit": "mL"}
